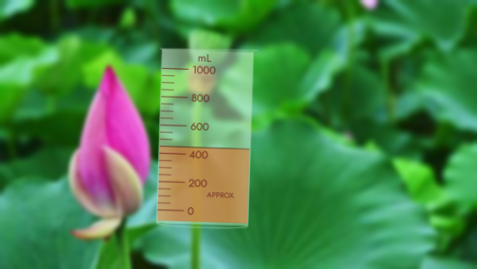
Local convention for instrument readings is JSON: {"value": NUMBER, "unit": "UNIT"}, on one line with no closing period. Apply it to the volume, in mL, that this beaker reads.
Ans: {"value": 450, "unit": "mL"}
